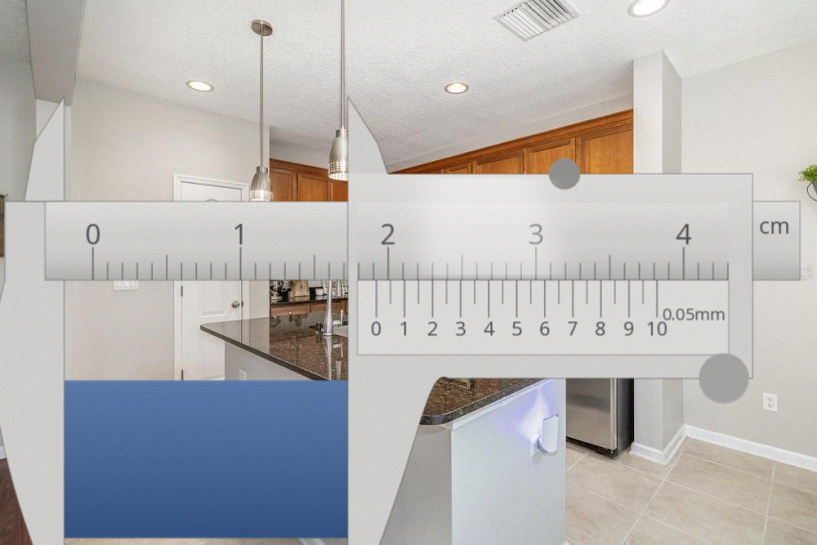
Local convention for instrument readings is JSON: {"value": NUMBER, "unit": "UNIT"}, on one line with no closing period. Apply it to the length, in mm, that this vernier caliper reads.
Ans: {"value": 19.2, "unit": "mm"}
